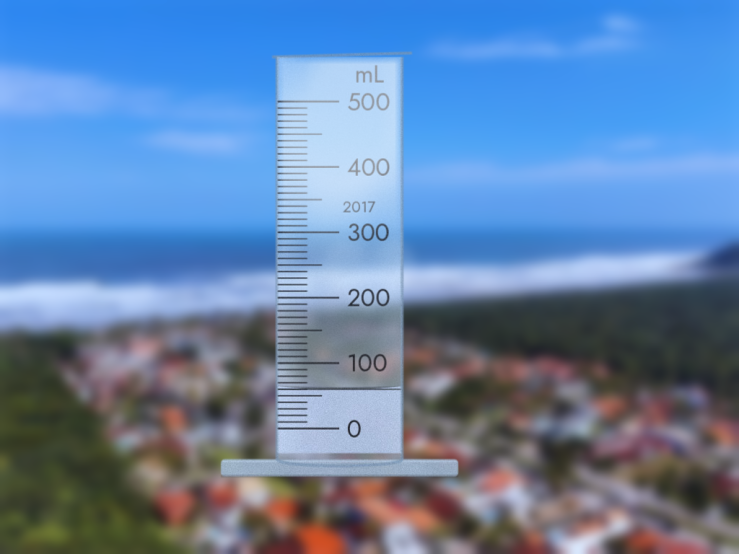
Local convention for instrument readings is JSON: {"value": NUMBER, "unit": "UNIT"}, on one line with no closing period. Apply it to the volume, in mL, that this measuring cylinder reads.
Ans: {"value": 60, "unit": "mL"}
